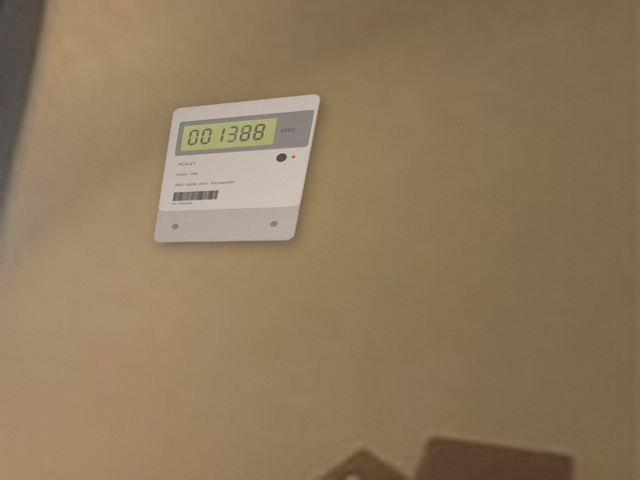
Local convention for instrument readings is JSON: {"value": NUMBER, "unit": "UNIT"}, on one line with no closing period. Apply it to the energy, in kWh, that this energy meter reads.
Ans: {"value": 1388, "unit": "kWh"}
